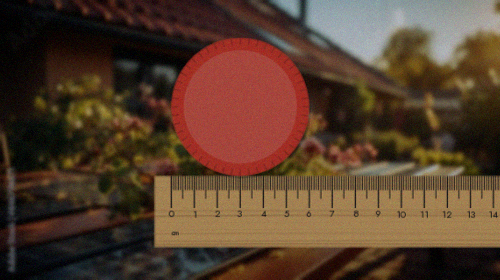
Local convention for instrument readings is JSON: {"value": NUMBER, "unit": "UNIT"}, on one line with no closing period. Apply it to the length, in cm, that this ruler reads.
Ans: {"value": 6, "unit": "cm"}
